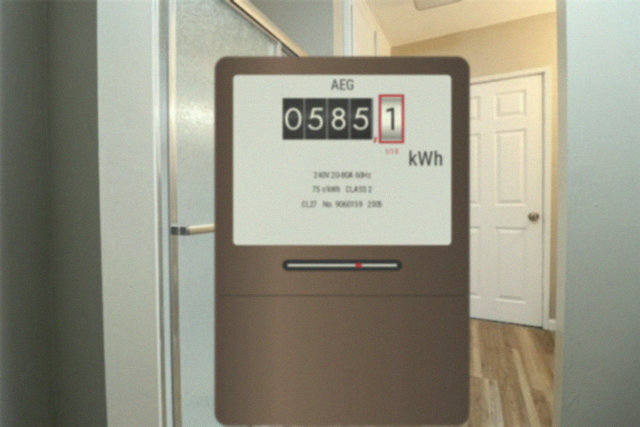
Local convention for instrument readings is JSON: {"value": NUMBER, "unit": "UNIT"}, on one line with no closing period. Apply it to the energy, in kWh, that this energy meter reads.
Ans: {"value": 585.1, "unit": "kWh"}
